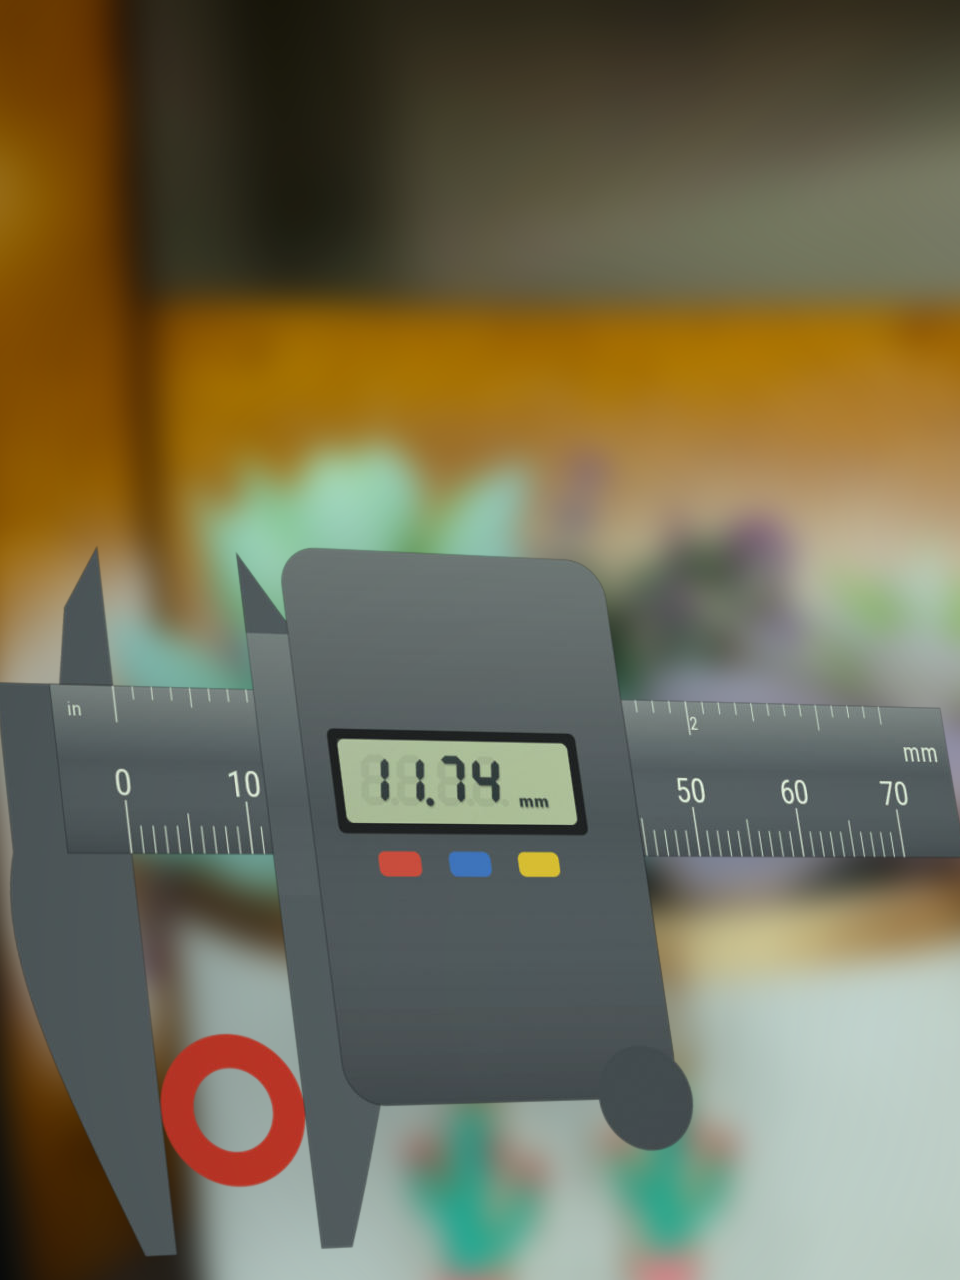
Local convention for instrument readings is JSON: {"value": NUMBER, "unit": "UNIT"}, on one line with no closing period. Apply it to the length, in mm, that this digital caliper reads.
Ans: {"value": 11.74, "unit": "mm"}
